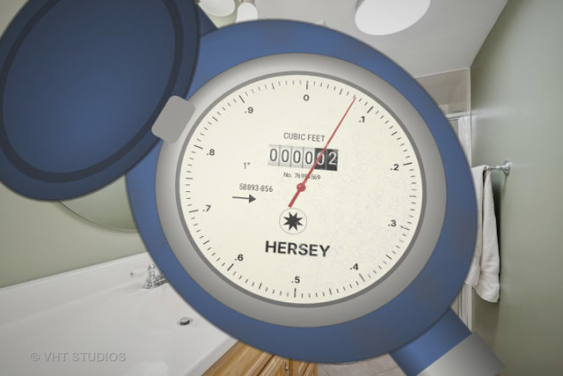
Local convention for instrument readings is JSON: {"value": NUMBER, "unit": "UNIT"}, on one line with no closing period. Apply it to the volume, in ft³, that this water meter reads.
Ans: {"value": 2.07, "unit": "ft³"}
